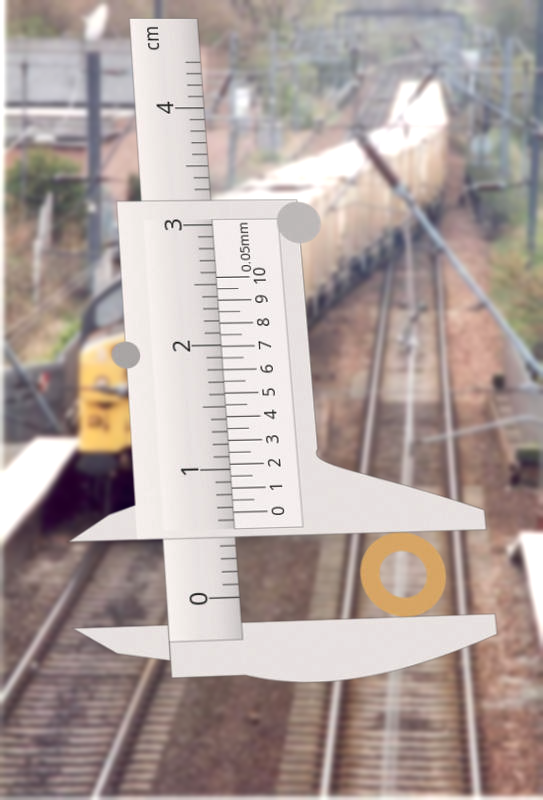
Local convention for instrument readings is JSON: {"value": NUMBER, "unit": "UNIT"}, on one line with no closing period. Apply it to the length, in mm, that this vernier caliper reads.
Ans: {"value": 6.6, "unit": "mm"}
